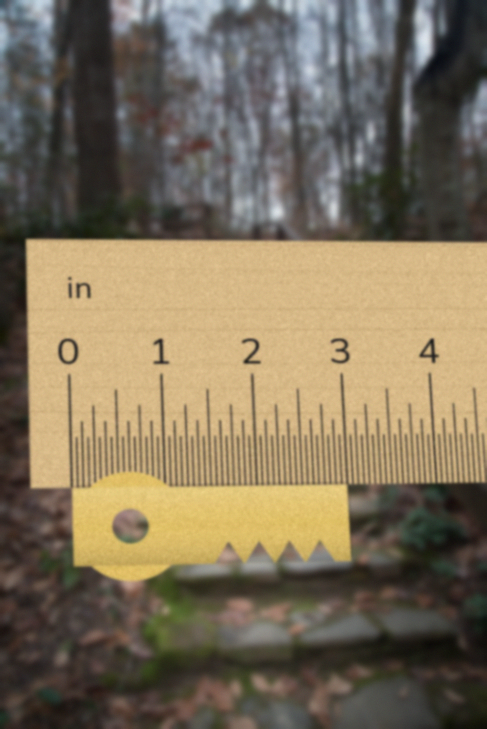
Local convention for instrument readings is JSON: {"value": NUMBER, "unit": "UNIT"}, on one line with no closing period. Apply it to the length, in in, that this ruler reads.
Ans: {"value": 3, "unit": "in"}
